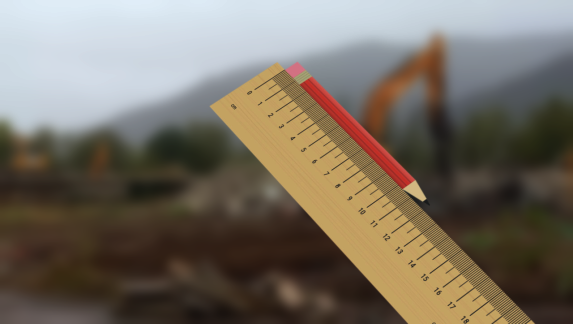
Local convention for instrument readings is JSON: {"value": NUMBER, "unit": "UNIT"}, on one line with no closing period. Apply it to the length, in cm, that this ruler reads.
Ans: {"value": 12, "unit": "cm"}
